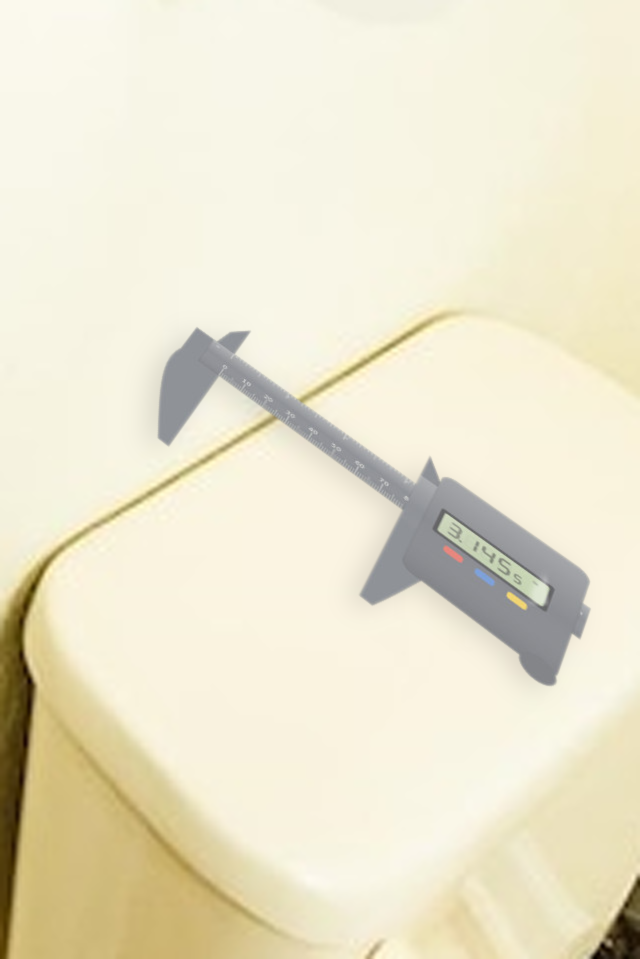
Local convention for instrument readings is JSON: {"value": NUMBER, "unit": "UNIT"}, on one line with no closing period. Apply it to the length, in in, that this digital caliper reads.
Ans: {"value": 3.1455, "unit": "in"}
